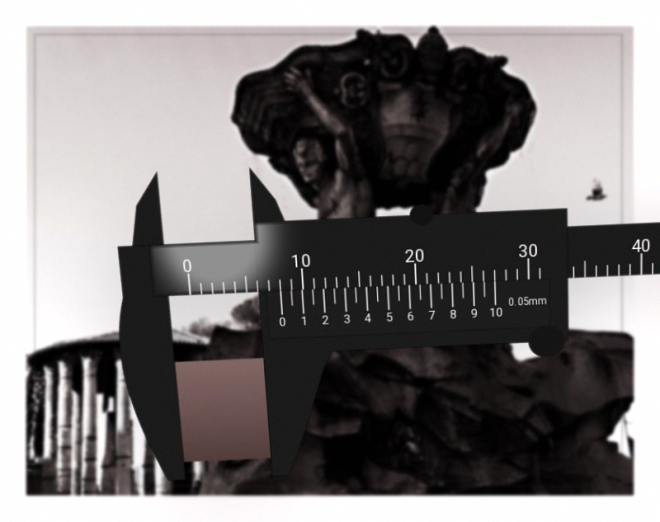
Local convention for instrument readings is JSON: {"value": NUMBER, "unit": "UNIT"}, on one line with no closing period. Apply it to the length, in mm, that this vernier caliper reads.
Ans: {"value": 8.0, "unit": "mm"}
